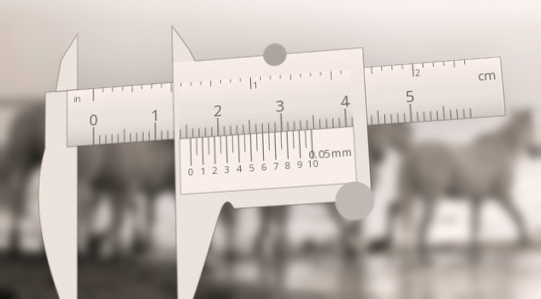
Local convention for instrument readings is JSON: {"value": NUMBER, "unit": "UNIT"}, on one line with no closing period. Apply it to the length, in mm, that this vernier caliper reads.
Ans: {"value": 15.6, "unit": "mm"}
